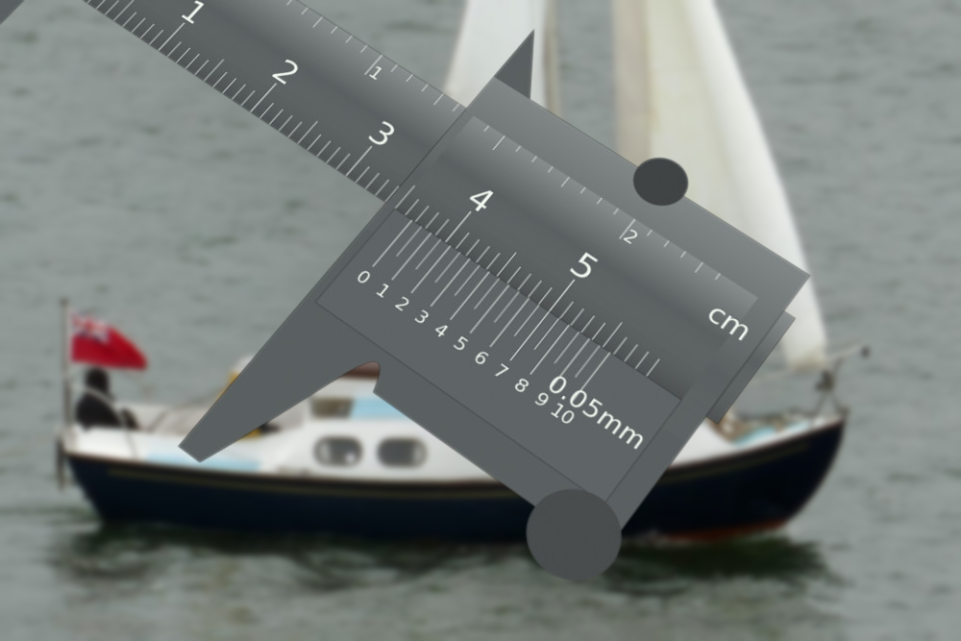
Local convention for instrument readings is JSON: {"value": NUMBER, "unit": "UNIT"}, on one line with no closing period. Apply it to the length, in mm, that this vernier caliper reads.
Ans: {"value": 36.7, "unit": "mm"}
